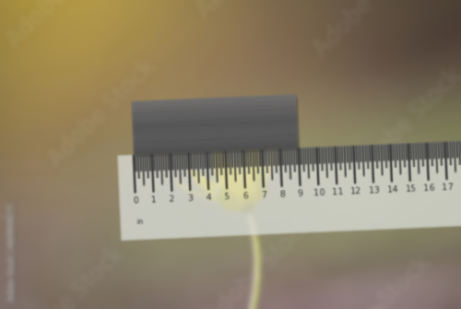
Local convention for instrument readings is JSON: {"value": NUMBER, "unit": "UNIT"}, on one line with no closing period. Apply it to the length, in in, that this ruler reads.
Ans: {"value": 9, "unit": "in"}
